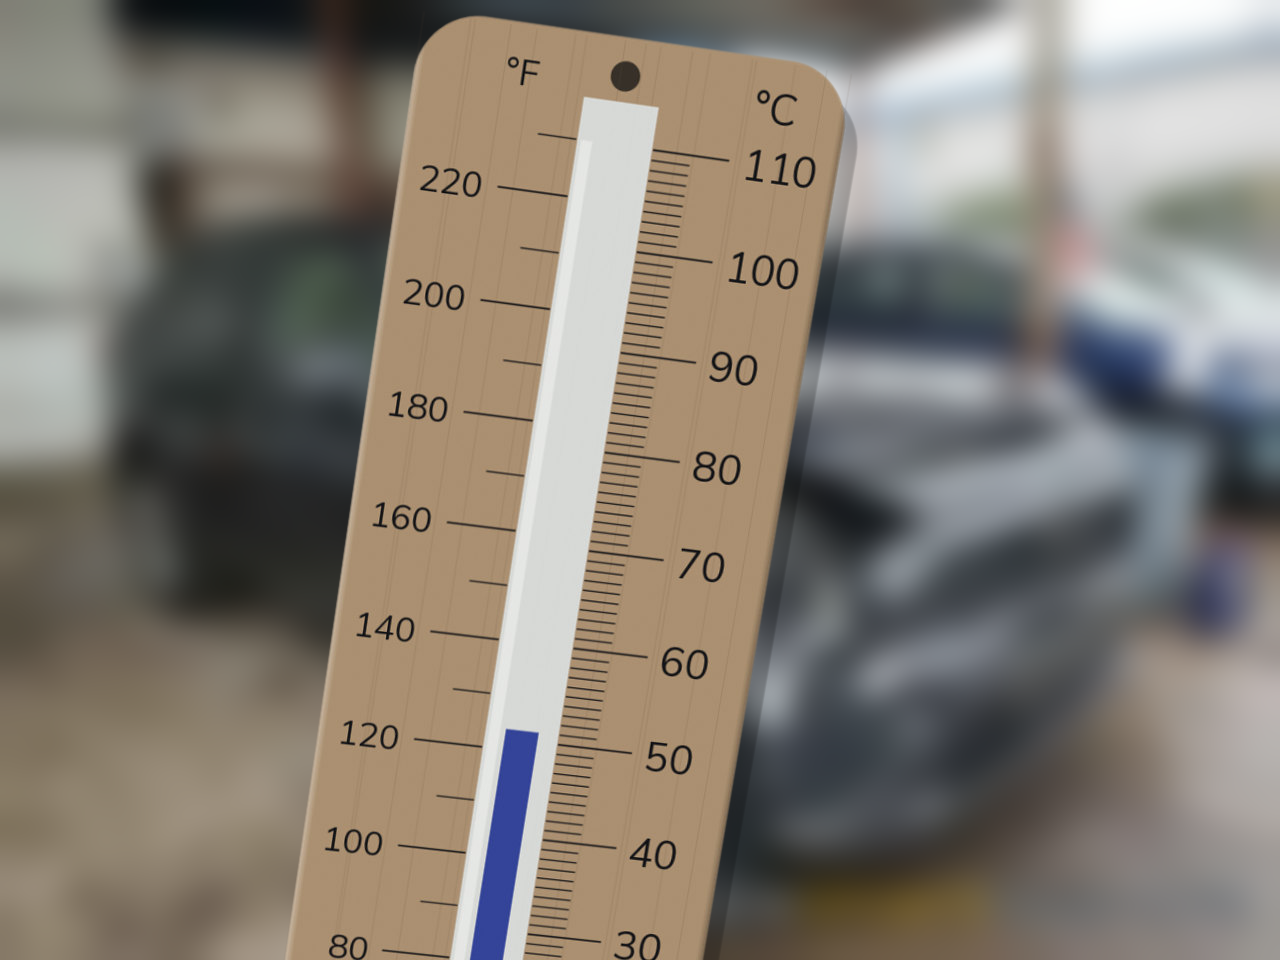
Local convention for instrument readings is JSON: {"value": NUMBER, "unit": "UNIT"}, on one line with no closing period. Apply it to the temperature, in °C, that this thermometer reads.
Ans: {"value": 51, "unit": "°C"}
